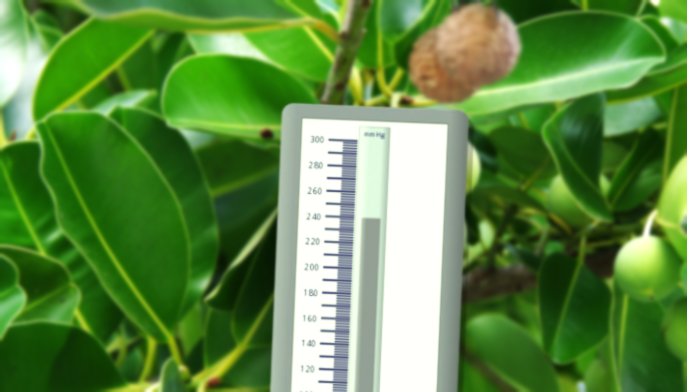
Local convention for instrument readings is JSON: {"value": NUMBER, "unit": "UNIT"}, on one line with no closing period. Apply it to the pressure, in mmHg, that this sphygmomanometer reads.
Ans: {"value": 240, "unit": "mmHg"}
